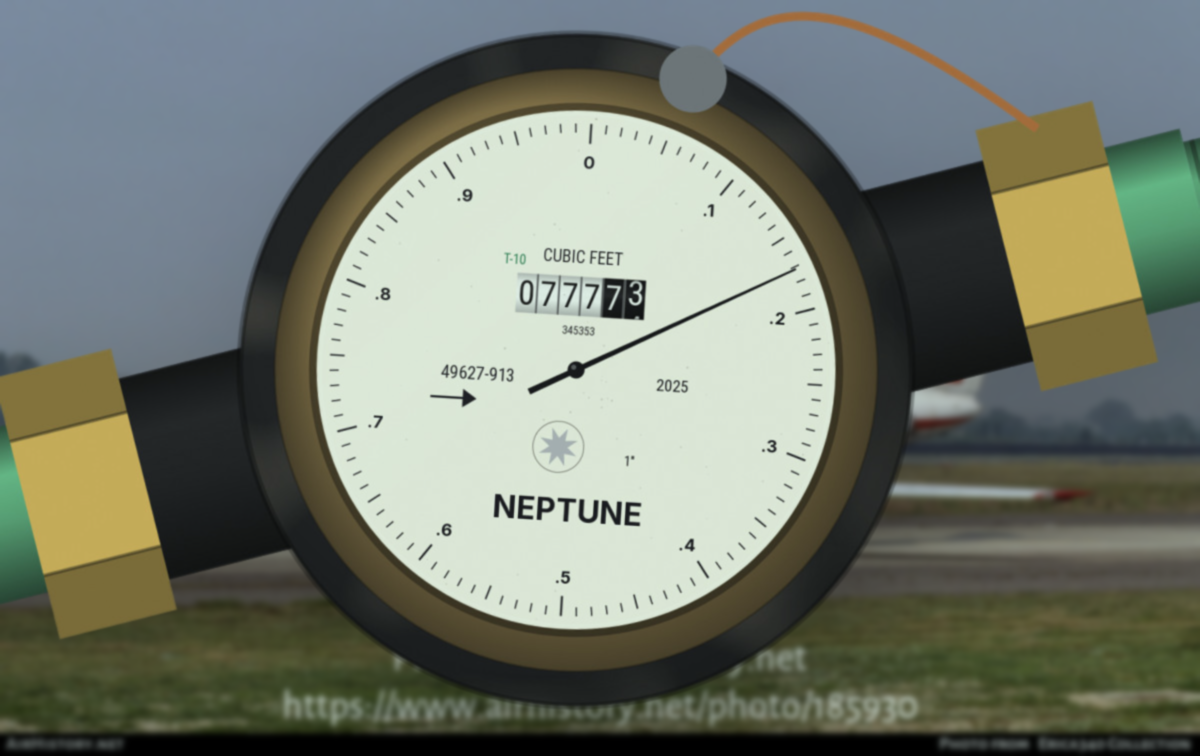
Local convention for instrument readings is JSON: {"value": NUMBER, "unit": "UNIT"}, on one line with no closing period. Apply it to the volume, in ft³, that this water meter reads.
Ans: {"value": 77773.17, "unit": "ft³"}
